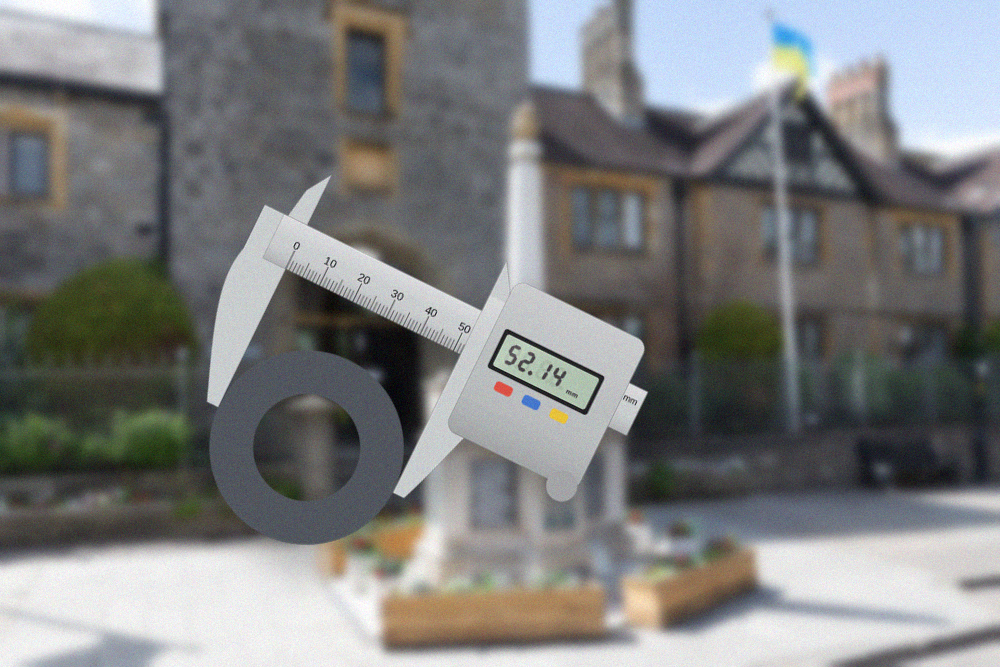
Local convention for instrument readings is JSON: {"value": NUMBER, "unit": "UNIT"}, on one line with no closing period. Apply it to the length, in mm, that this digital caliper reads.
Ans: {"value": 52.14, "unit": "mm"}
